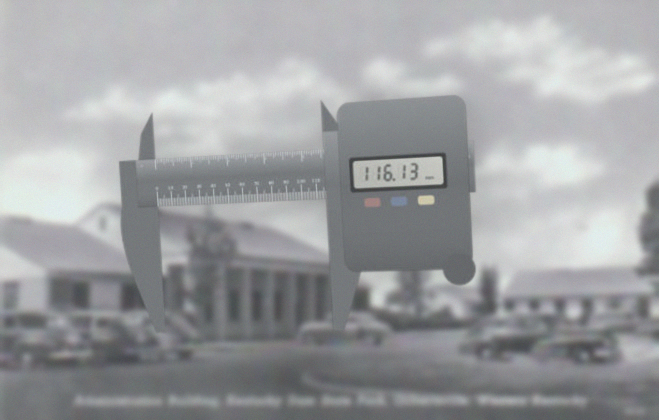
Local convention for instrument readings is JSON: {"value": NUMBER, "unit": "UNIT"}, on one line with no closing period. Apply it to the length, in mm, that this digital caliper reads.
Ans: {"value": 116.13, "unit": "mm"}
